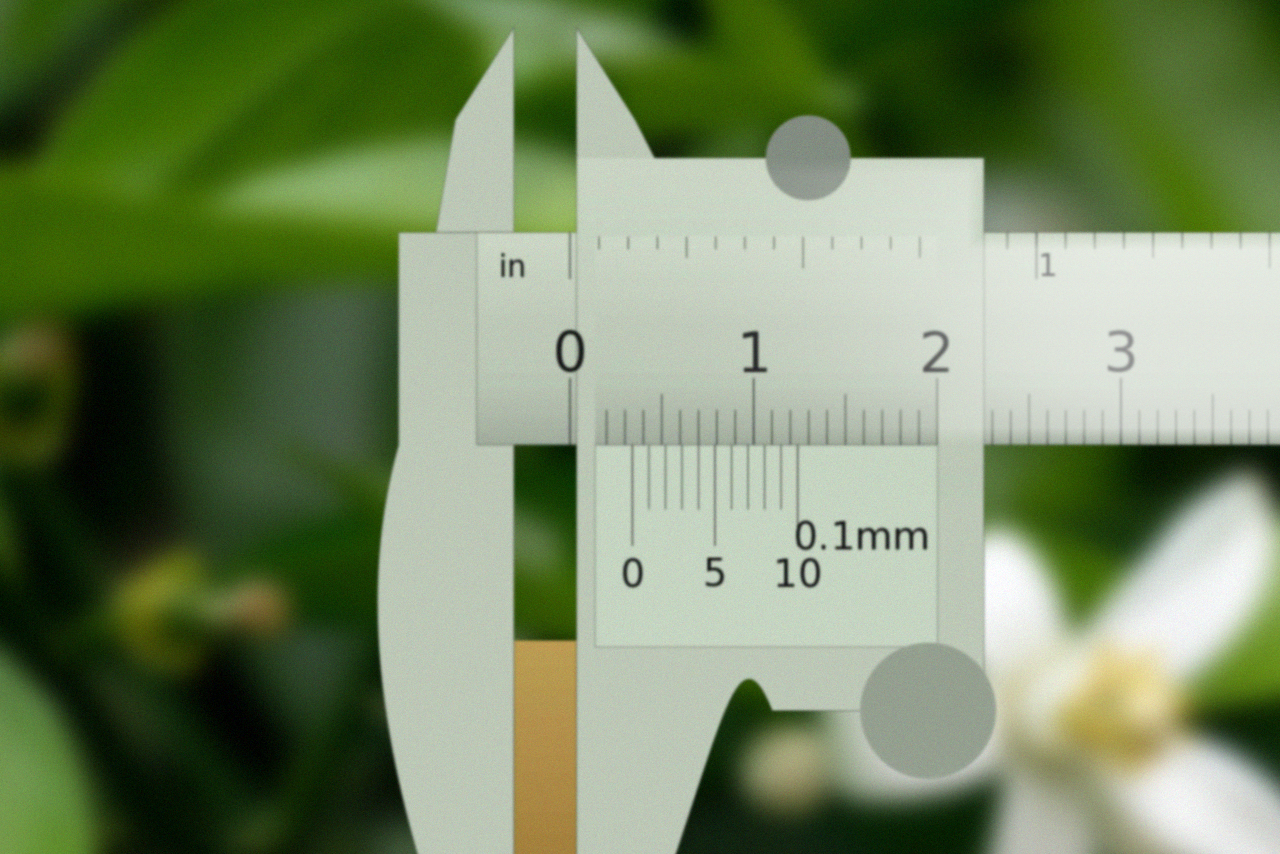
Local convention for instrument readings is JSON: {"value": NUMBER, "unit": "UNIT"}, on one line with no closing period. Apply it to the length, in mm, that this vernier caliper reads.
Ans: {"value": 3.4, "unit": "mm"}
